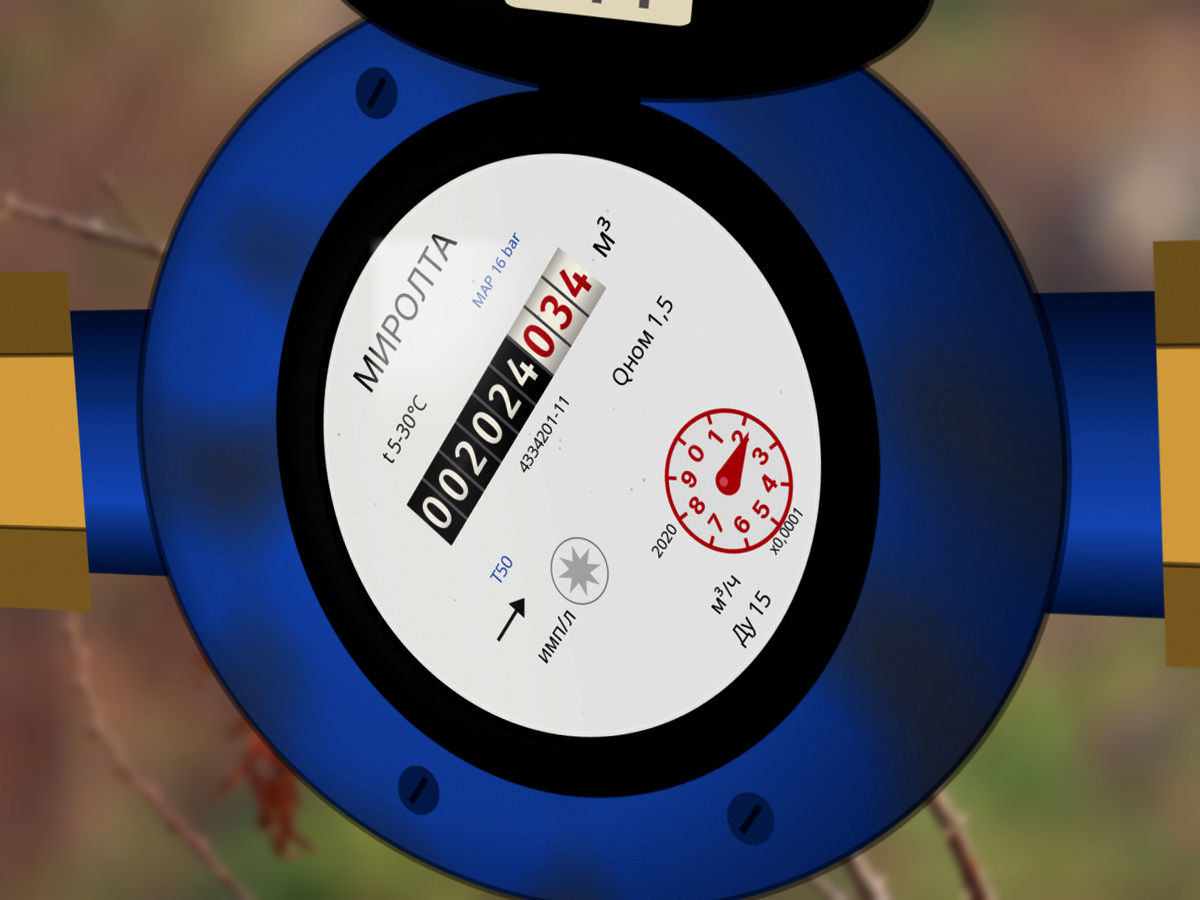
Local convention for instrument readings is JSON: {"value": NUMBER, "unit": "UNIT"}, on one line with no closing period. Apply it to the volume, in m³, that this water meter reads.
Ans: {"value": 2024.0342, "unit": "m³"}
